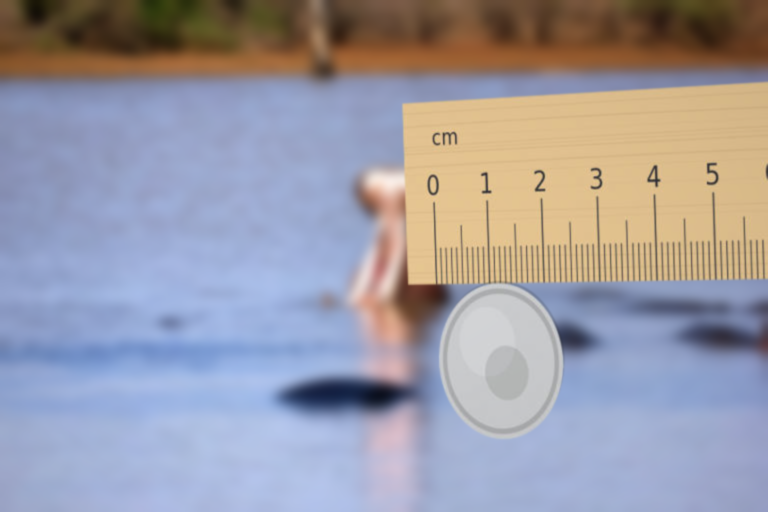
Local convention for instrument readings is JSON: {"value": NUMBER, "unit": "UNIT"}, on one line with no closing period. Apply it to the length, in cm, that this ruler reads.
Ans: {"value": 2.3, "unit": "cm"}
